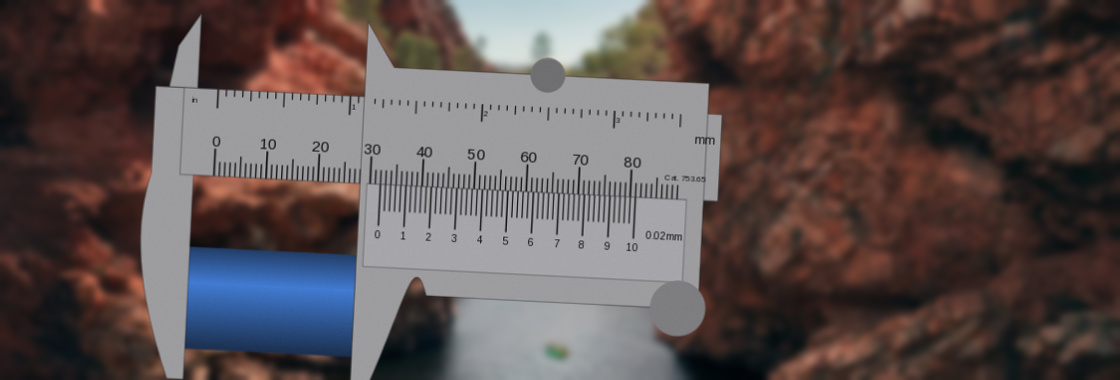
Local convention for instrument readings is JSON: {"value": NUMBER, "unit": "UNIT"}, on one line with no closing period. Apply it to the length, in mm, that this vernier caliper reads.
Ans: {"value": 32.0, "unit": "mm"}
